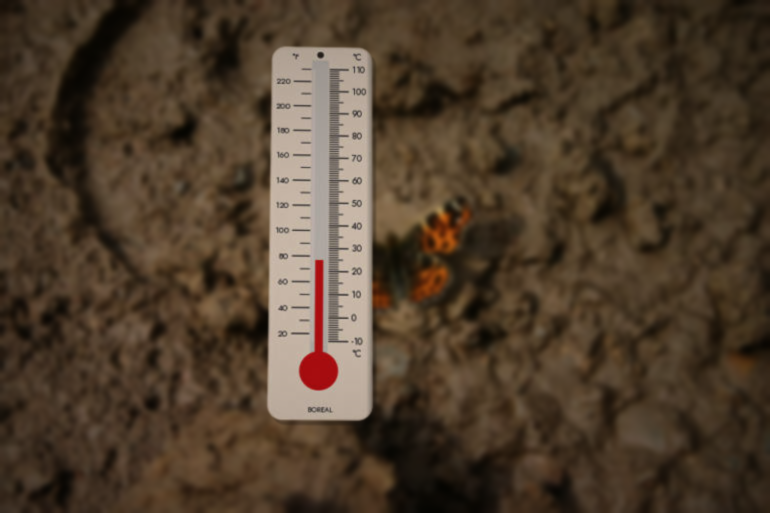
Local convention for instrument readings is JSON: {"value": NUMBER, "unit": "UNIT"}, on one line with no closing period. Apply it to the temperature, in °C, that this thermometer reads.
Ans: {"value": 25, "unit": "°C"}
